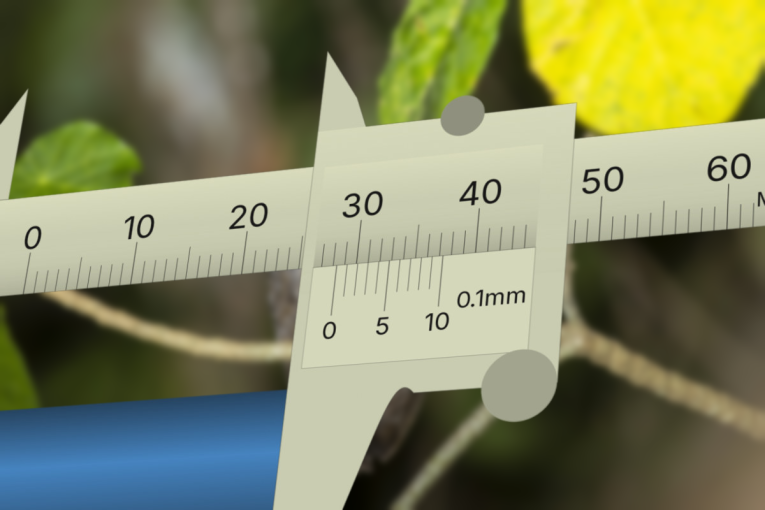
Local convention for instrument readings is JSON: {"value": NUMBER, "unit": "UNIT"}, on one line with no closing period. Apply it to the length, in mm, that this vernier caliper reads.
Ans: {"value": 28.3, "unit": "mm"}
